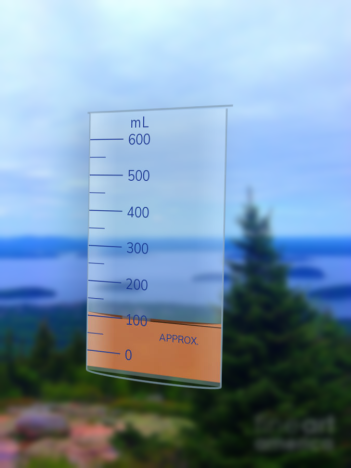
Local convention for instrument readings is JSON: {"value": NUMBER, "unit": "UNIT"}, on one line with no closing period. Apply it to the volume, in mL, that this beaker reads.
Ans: {"value": 100, "unit": "mL"}
